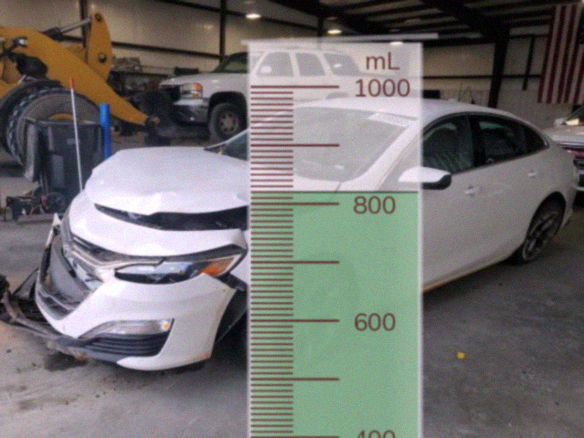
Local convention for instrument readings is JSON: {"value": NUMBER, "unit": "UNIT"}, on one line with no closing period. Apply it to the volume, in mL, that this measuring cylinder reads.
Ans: {"value": 820, "unit": "mL"}
